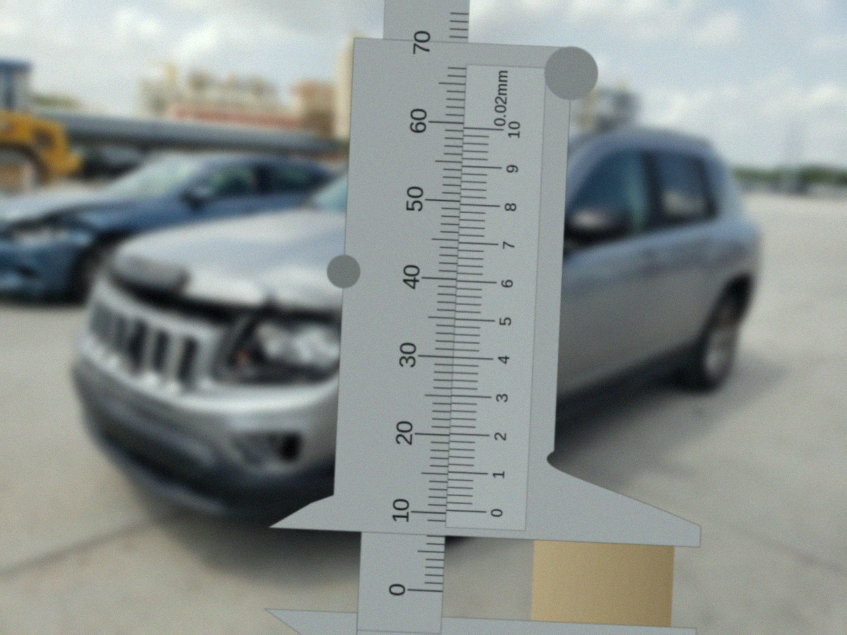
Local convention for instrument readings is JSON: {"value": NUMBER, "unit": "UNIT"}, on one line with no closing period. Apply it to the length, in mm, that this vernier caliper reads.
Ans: {"value": 10.4, "unit": "mm"}
